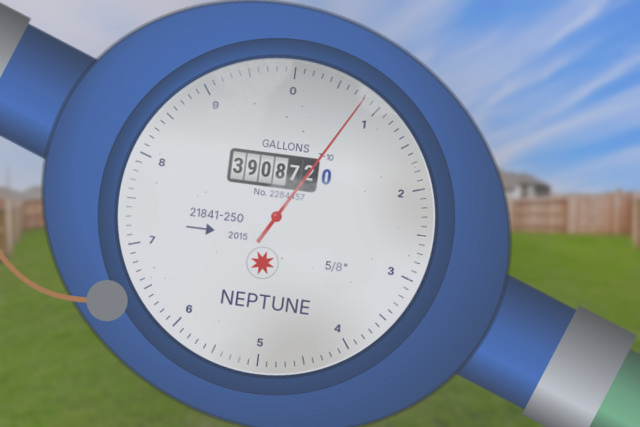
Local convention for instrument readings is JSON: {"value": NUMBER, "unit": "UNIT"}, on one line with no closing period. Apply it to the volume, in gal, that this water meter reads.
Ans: {"value": 3908720.8, "unit": "gal"}
